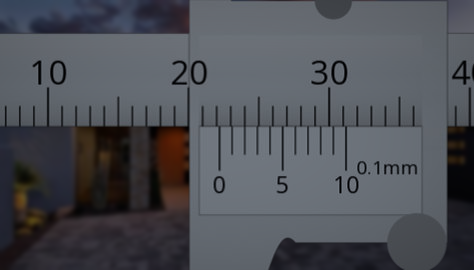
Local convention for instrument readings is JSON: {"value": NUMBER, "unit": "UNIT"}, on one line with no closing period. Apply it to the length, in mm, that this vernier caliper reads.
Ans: {"value": 22.2, "unit": "mm"}
